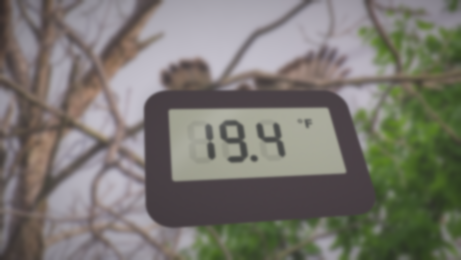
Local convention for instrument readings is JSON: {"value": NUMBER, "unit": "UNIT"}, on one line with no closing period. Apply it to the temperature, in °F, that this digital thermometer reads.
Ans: {"value": 19.4, "unit": "°F"}
